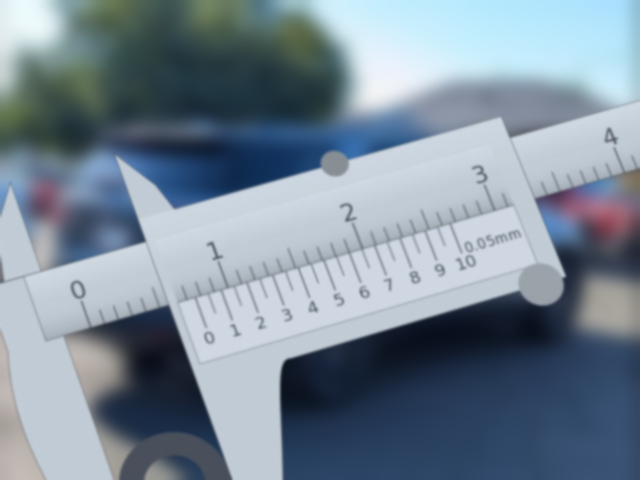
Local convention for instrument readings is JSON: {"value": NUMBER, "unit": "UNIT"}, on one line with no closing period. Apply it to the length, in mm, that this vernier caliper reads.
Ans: {"value": 7.6, "unit": "mm"}
